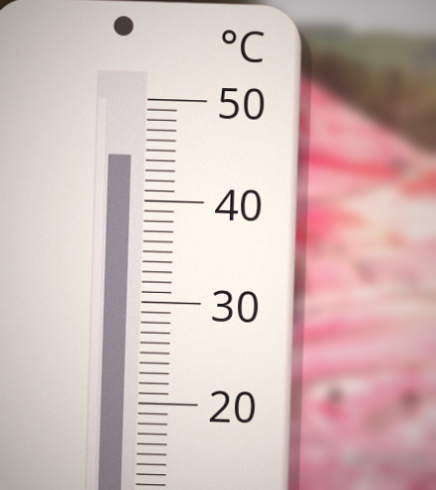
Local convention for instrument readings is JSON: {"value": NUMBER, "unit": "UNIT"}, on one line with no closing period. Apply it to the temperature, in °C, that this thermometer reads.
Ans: {"value": 44.5, "unit": "°C"}
